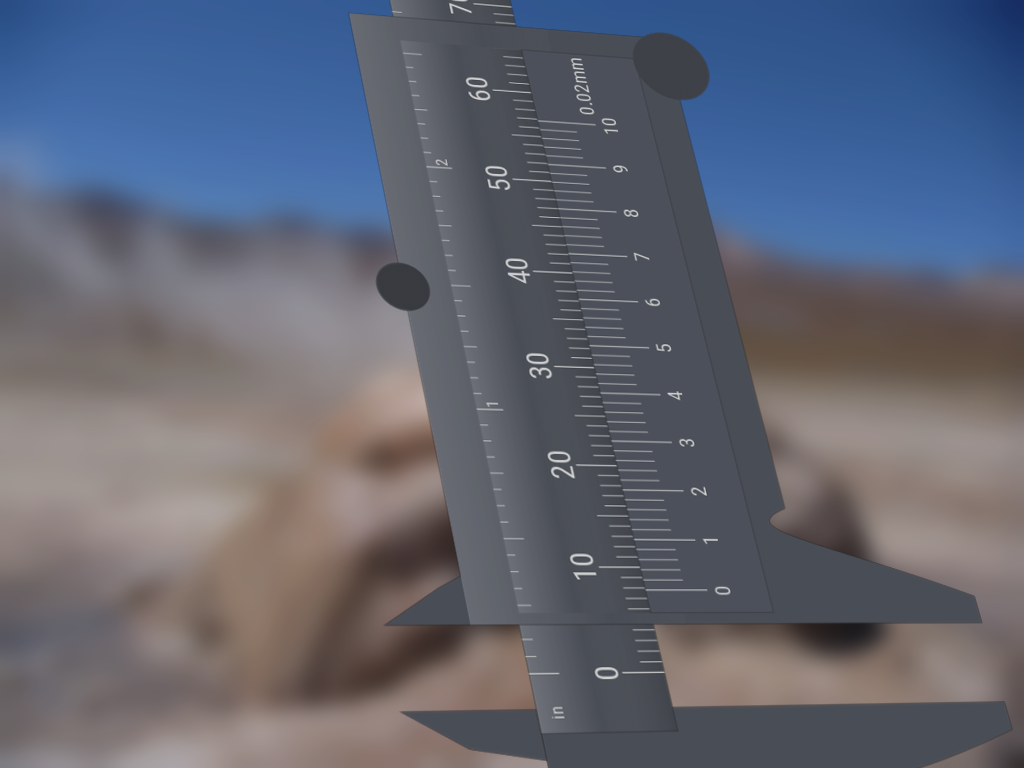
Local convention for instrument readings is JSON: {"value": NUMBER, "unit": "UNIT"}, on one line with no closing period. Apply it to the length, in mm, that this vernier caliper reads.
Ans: {"value": 7.8, "unit": "mm"}
